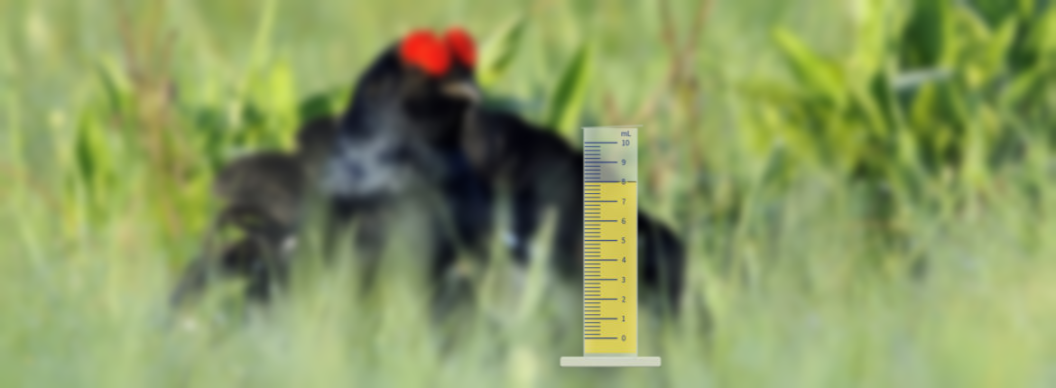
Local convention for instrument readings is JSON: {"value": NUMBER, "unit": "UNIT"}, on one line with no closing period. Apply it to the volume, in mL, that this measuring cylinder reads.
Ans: {"value": 8, "unit": "mL"}
